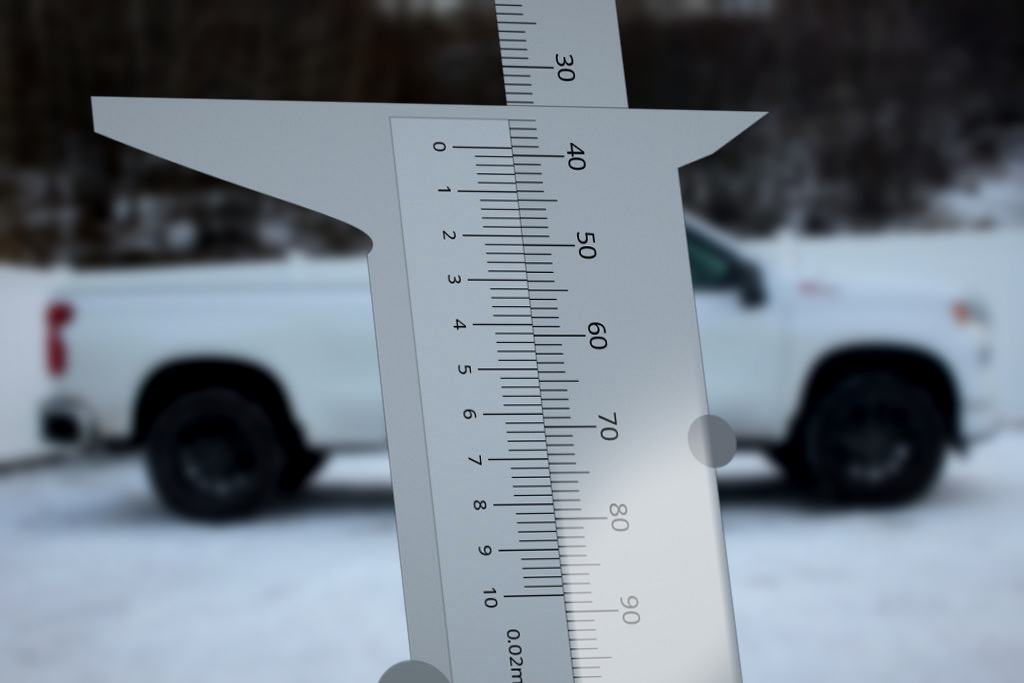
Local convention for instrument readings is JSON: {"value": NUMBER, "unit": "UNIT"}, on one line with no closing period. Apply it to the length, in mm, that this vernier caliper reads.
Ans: {"value": 39.2, "unit": "mm"}
